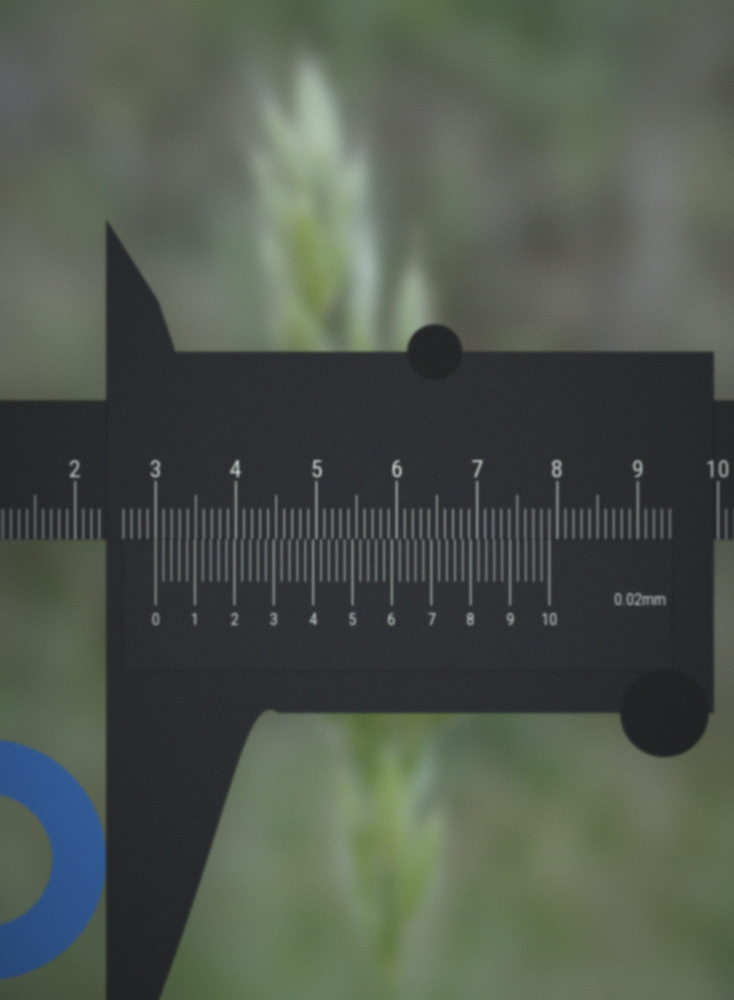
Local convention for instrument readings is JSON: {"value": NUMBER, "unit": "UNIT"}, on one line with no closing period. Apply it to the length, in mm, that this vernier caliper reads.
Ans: {"value": 30.0, "unit": "mm"}
